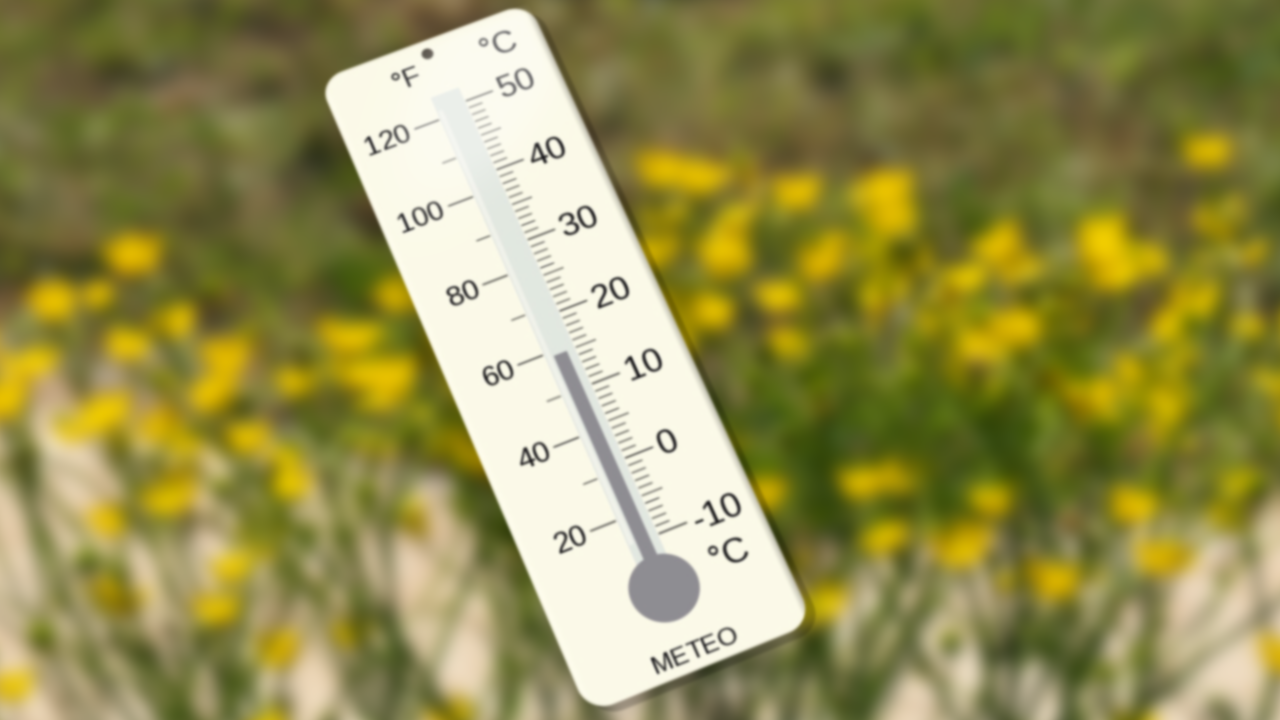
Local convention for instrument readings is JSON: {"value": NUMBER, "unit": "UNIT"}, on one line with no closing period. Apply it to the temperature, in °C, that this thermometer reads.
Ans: {"value": 15, "unit": "°C"}
